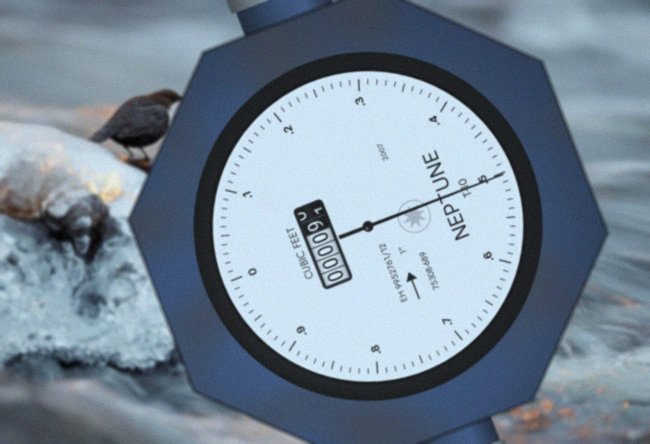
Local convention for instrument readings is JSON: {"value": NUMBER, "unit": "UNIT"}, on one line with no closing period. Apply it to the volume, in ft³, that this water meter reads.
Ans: {"value": 90.50, "unit": "ft³"}
